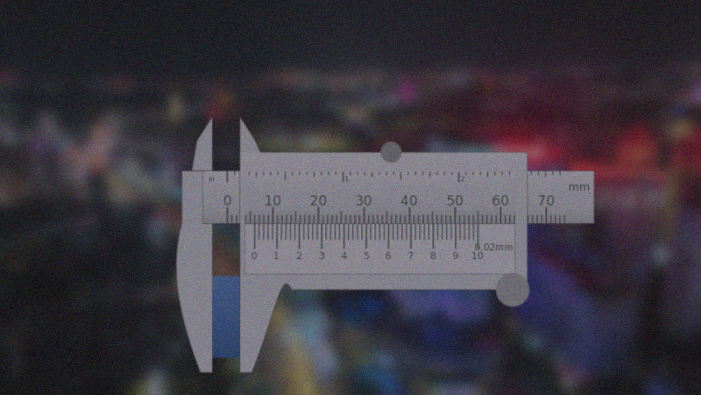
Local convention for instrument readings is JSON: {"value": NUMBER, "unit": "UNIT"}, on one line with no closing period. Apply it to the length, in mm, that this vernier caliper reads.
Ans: {"value": 6.0, "unit": "mm"}
